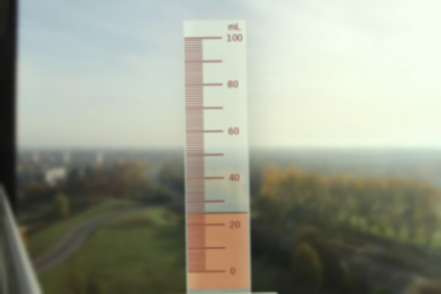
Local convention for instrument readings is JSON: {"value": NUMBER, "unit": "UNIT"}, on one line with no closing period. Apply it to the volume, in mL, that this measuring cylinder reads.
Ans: {"value": 25, "unit": "mL"}
